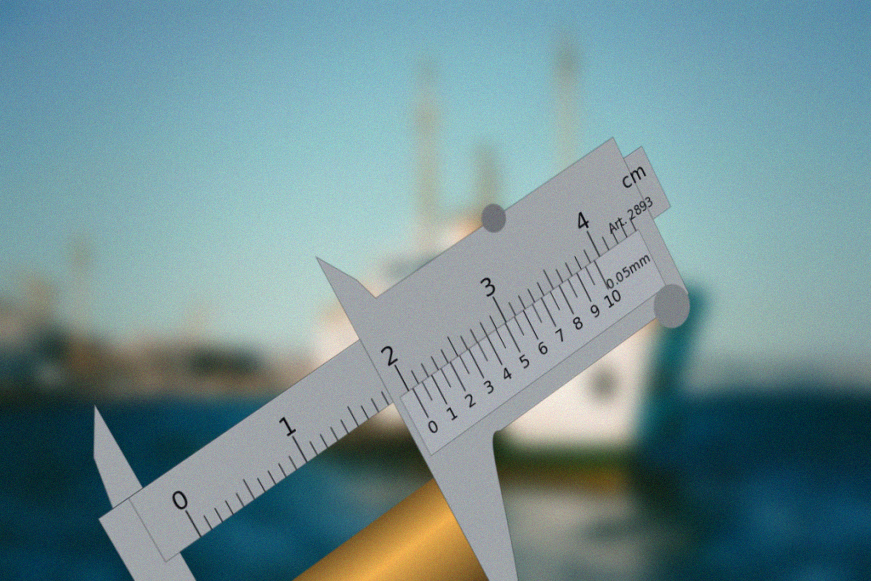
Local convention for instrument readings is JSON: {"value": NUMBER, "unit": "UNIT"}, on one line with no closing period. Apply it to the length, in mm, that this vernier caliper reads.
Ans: {"value": 20.4, "unit": "mm"}
